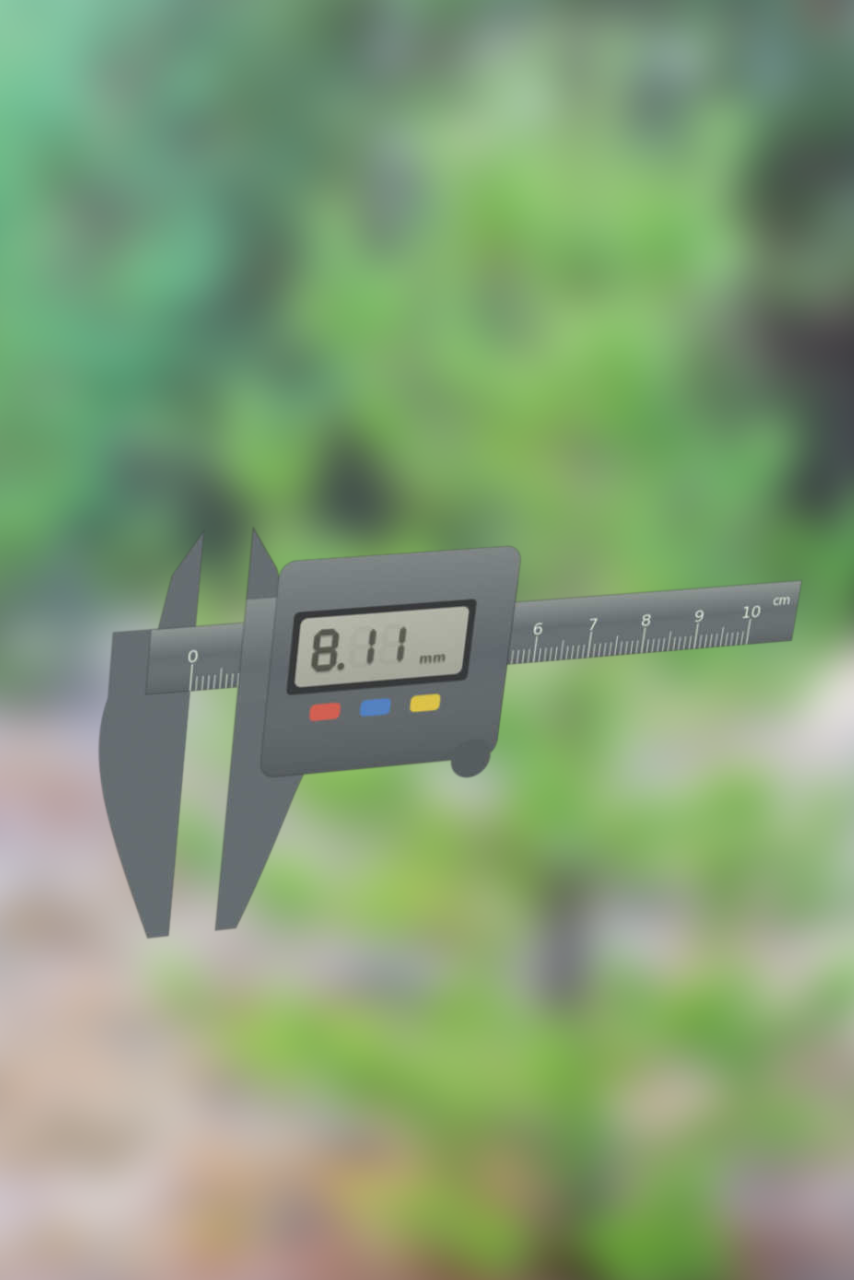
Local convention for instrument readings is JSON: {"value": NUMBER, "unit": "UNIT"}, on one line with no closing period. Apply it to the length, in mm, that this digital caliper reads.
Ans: {"value": 8.11, "unit": "mm"}
